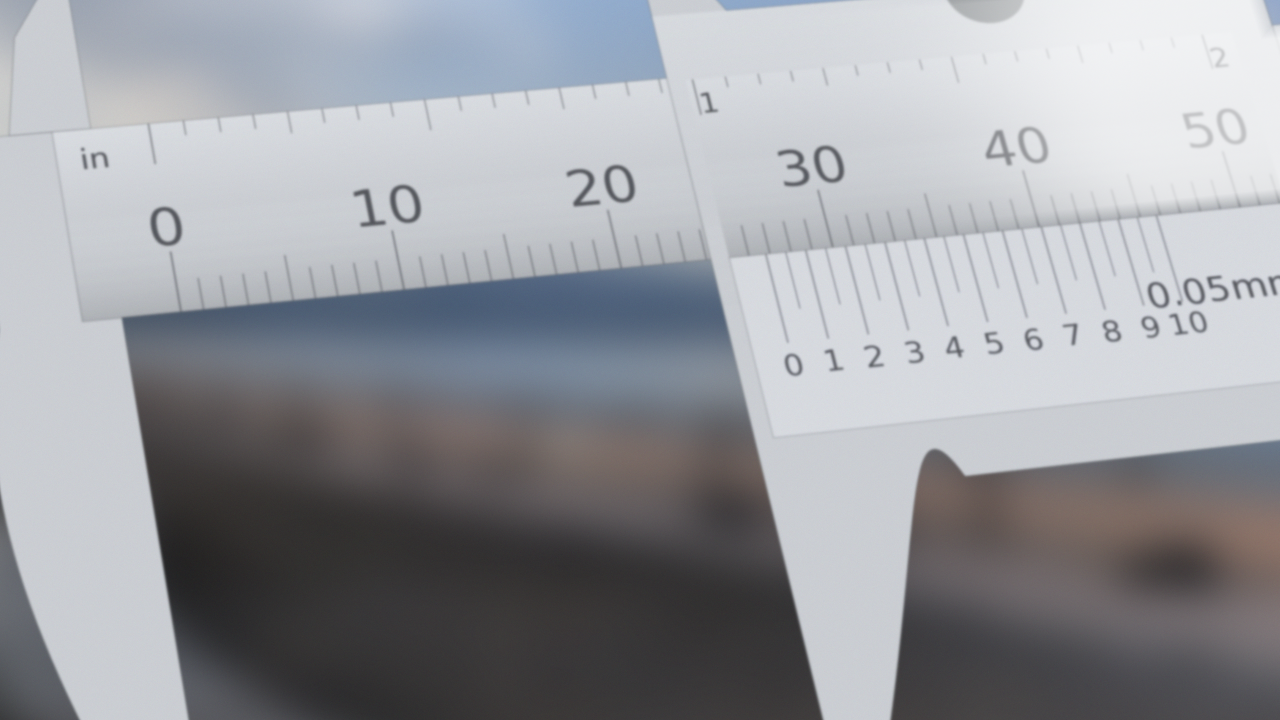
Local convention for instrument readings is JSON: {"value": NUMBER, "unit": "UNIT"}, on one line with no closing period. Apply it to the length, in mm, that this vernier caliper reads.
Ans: {"value": 26.8, "unit": "mm"}
